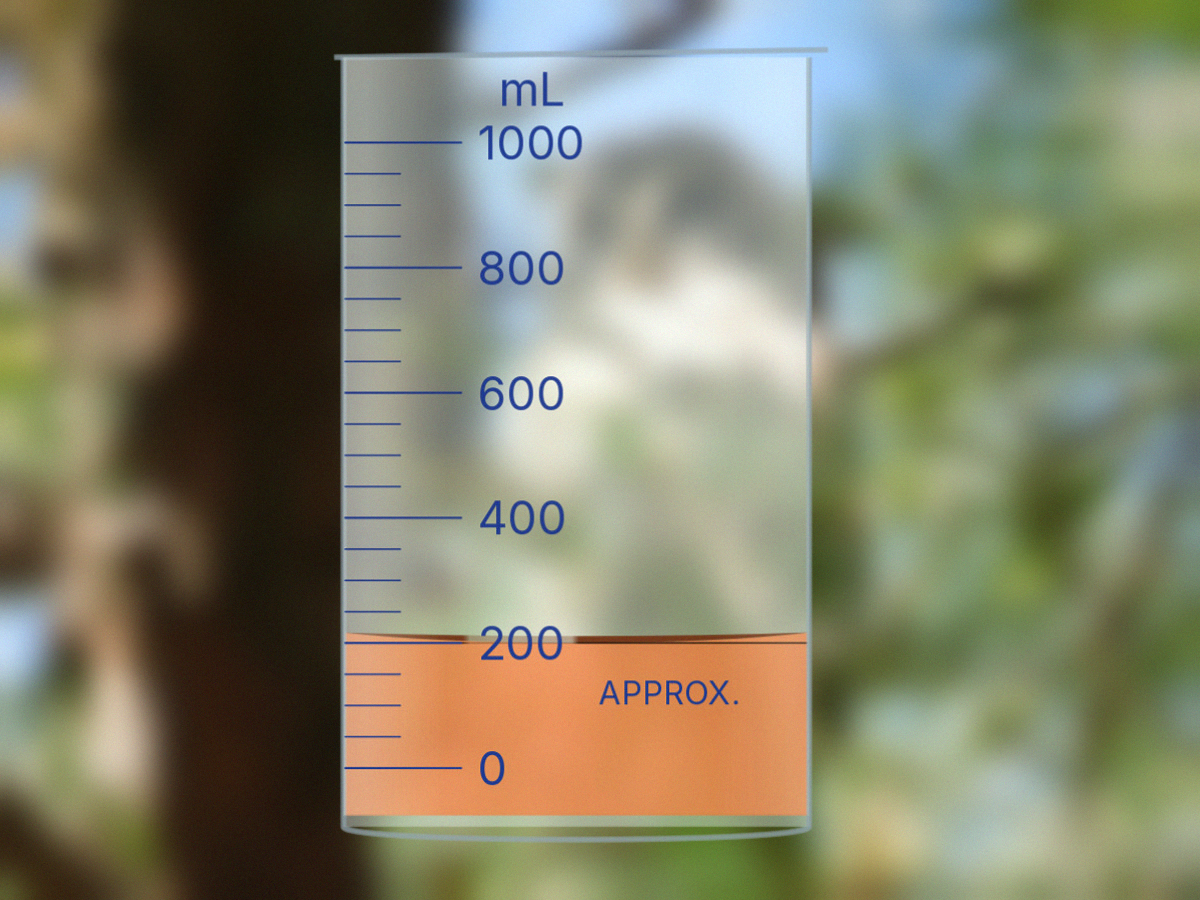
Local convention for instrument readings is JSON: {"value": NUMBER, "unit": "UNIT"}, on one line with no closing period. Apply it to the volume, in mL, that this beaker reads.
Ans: {"value": 200, "unit": "mL"}
